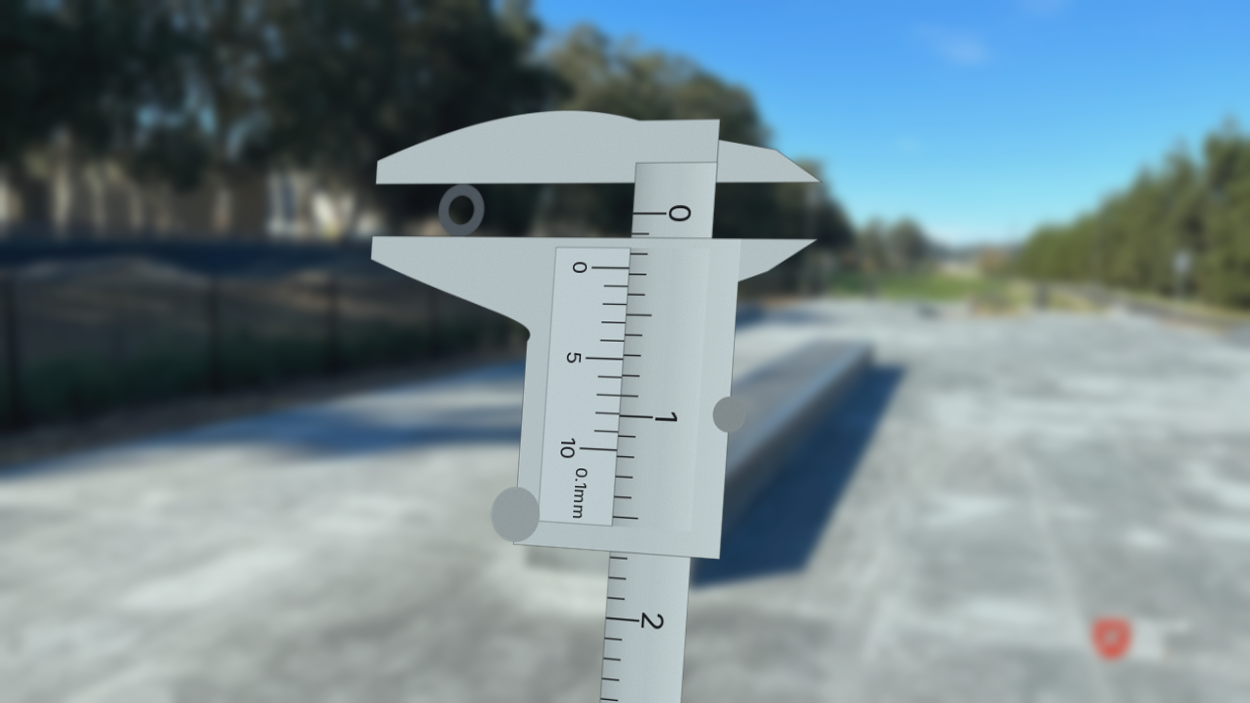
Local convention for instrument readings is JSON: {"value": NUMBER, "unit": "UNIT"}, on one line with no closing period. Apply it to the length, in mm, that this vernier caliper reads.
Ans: {"value": 2.7, "unit": "mm"}
